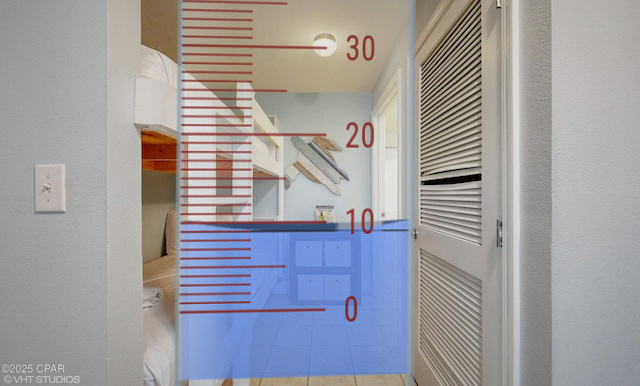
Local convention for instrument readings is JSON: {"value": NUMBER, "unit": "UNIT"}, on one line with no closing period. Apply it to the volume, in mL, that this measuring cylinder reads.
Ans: {"value": 9, "unit": "mL"}
